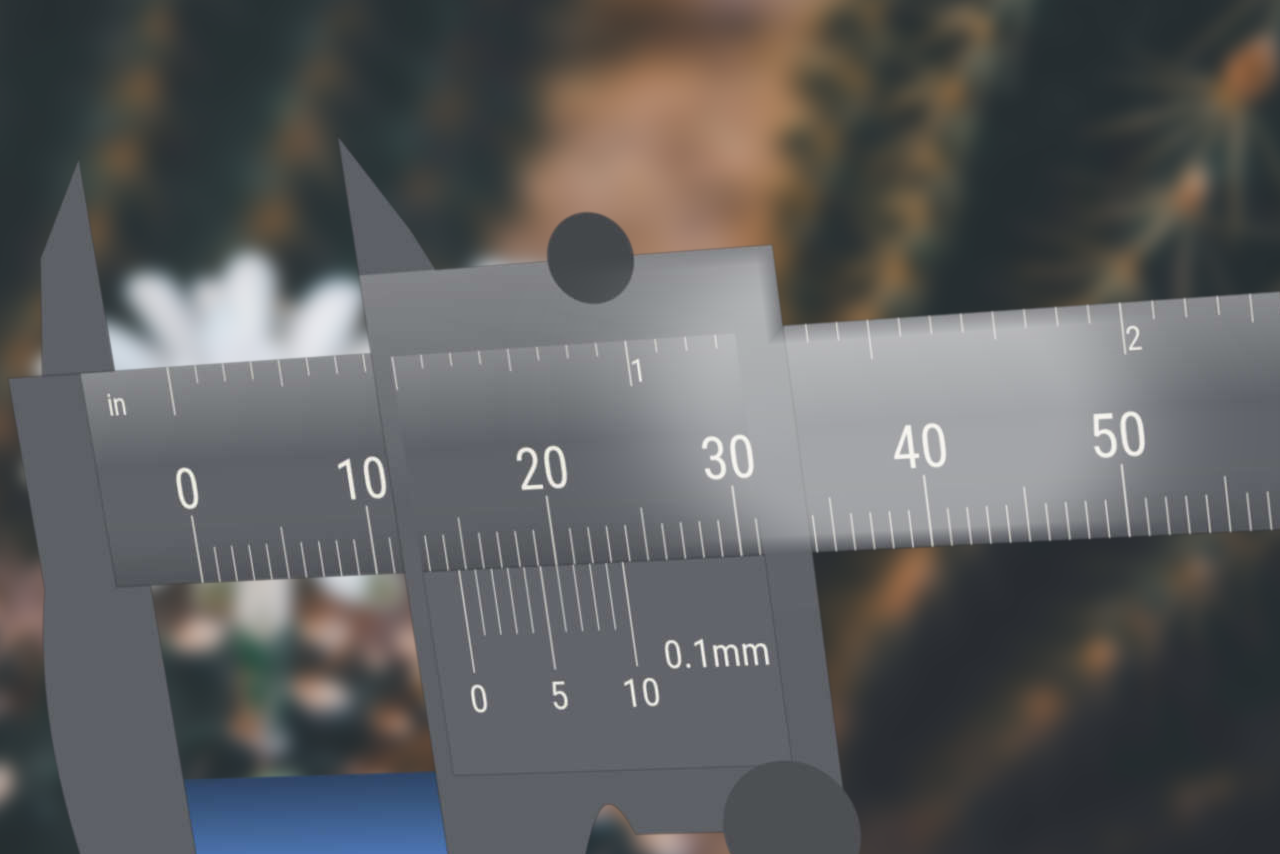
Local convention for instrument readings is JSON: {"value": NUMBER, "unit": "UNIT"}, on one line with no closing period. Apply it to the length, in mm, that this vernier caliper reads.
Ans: {"value": 14.6, "unit": "mm"}
